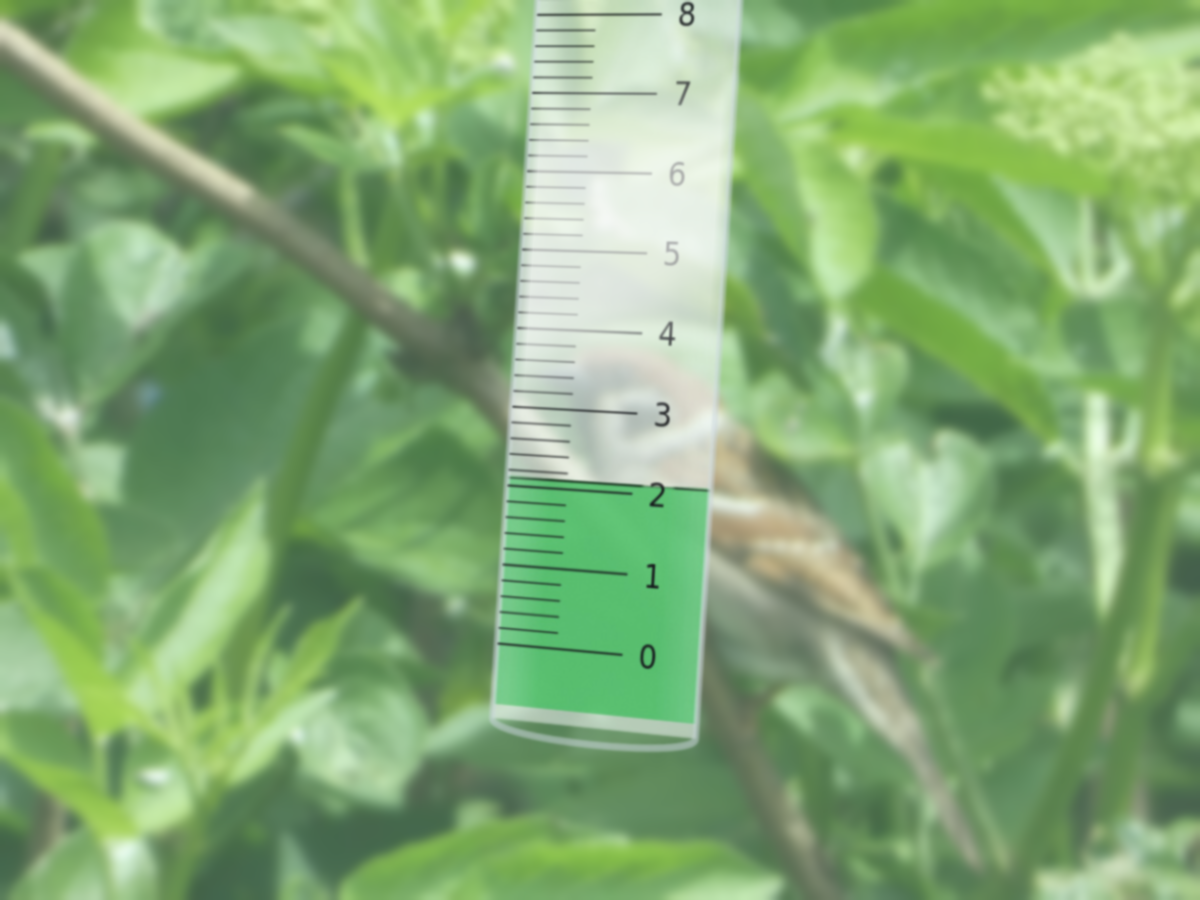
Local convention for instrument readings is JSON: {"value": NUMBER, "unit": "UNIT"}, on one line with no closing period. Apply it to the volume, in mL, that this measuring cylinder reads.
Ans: {"value": 2.1, "unit": "mL"}
